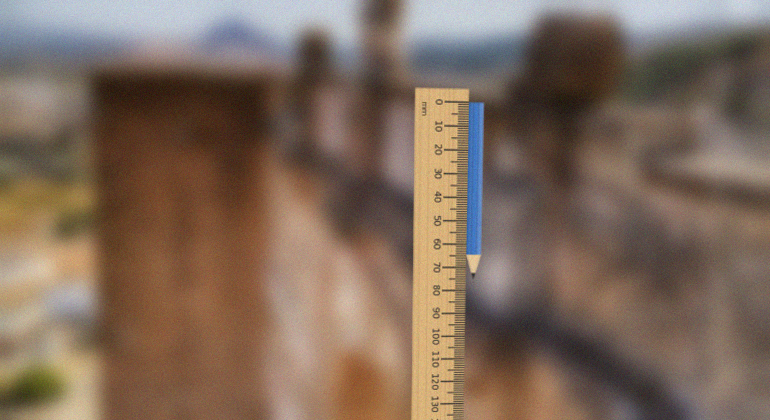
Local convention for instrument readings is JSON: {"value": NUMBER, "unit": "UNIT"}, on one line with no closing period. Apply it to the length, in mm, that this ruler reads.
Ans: {"value": 75, "unit": "mm"}
